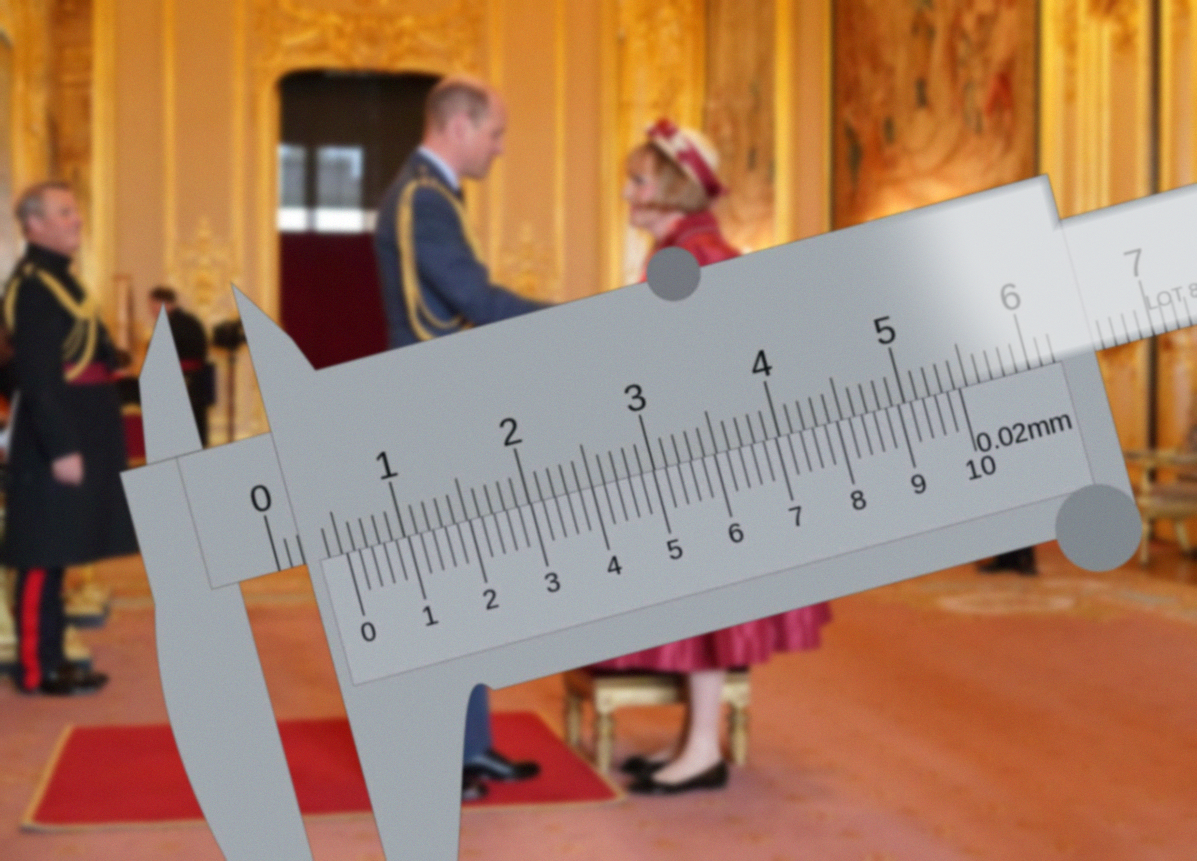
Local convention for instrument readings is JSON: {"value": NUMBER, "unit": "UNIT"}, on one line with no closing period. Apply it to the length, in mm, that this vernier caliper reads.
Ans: {"value": 5.4, "unit": "mm"}
